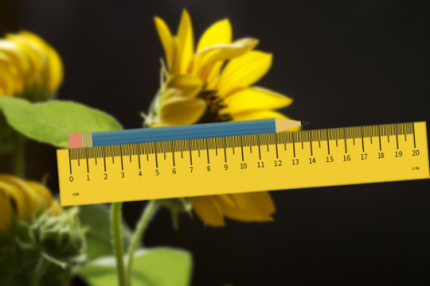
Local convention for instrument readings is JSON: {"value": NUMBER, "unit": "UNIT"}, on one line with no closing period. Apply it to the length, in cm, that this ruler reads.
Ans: {"value": 14, "unit": "cm"}
